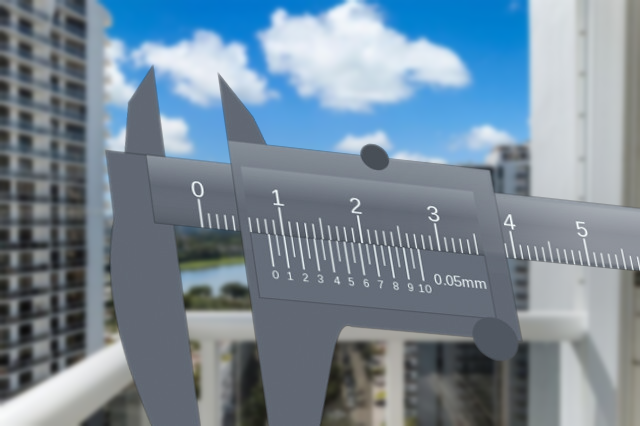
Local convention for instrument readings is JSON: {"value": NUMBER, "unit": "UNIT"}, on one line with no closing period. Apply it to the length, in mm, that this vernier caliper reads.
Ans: {"value": 8.2, "unit": "mm"}
